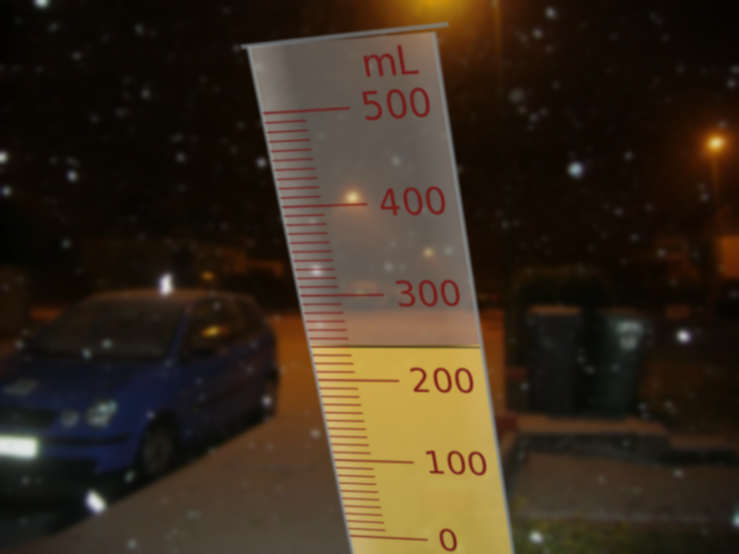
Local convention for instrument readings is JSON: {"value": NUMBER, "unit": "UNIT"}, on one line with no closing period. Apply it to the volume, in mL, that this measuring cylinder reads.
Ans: {"value": 240, "unit": "mL"}
